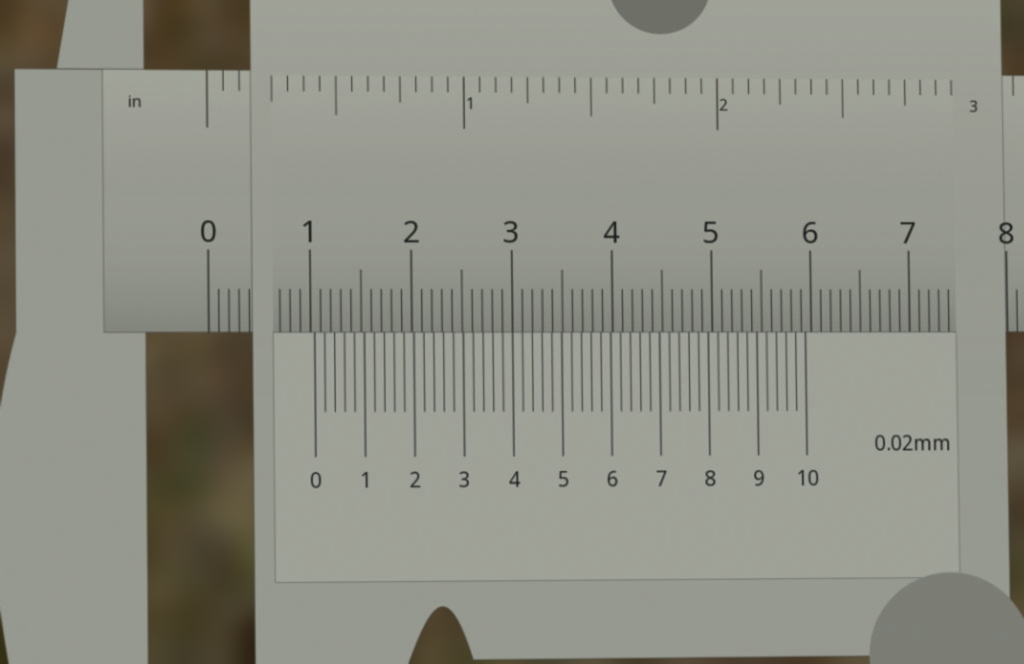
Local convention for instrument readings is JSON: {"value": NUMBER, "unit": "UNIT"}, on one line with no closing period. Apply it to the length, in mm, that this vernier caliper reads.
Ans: {"value": 10.4, "unit": "mm"}
